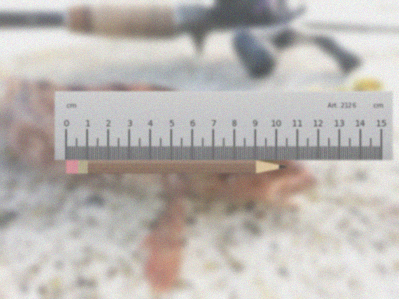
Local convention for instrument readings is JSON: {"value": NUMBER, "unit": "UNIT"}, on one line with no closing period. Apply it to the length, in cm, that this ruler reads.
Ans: {"value": 10.5, "unit": "cm"}
